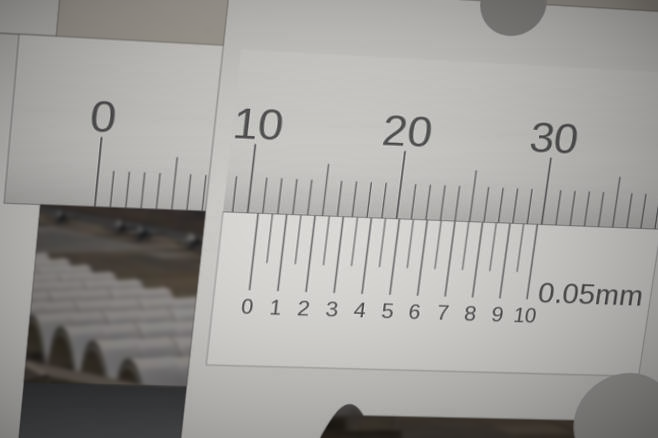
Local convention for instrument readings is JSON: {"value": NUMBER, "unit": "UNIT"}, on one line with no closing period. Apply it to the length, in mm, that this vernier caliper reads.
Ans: {"value": 10.7, "unit": "mm"}
